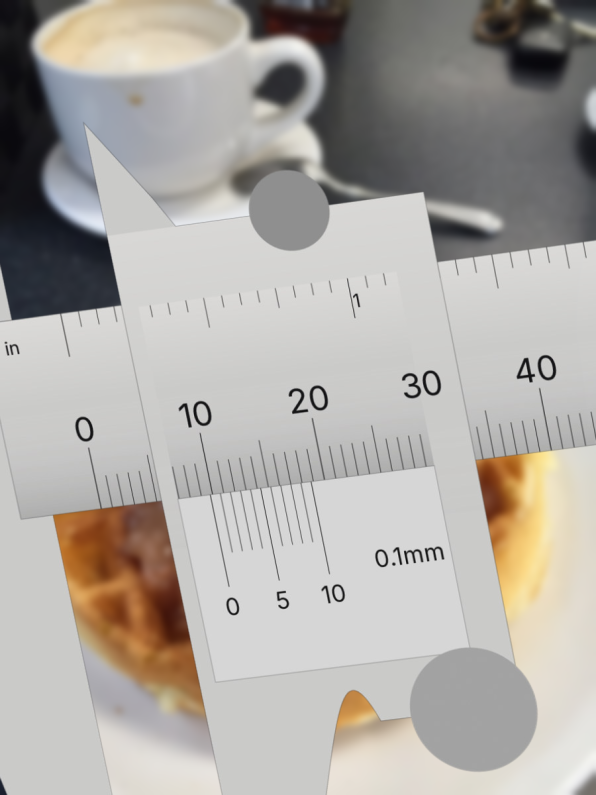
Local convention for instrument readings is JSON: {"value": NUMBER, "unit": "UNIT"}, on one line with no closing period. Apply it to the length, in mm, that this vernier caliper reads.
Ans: {"value": 9.8, "unit": "mm"}
